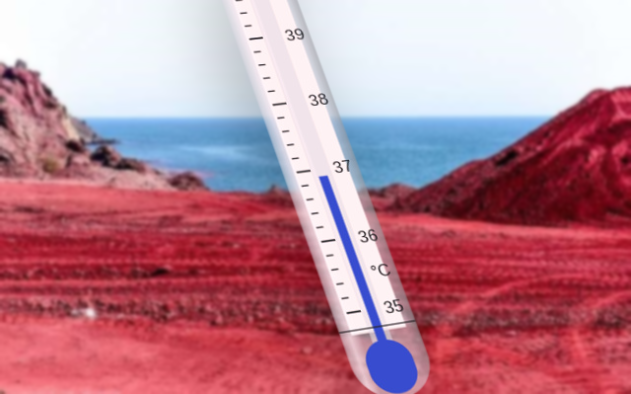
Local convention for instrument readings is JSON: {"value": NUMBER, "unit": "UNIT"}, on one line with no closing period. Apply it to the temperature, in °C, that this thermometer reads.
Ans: {"value": 36.9, "unit": "°C"}
